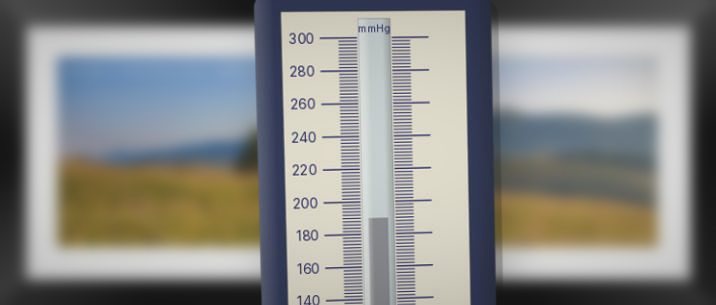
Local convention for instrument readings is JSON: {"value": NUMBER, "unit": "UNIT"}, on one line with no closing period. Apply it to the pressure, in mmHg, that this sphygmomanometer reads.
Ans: {"value": 190, "unit": "mmHg"}
